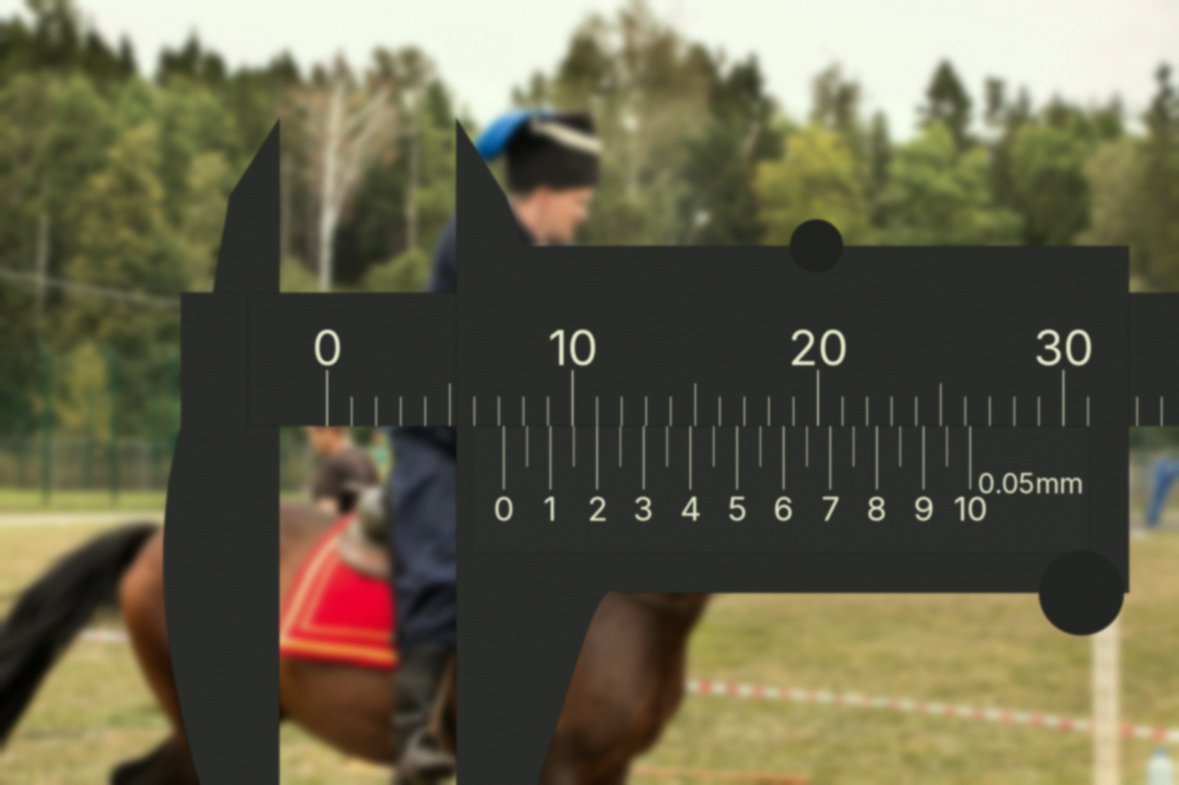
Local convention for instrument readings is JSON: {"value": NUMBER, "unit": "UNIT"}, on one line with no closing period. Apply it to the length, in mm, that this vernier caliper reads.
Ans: {"value": 7.2, "unit": "mm"}
